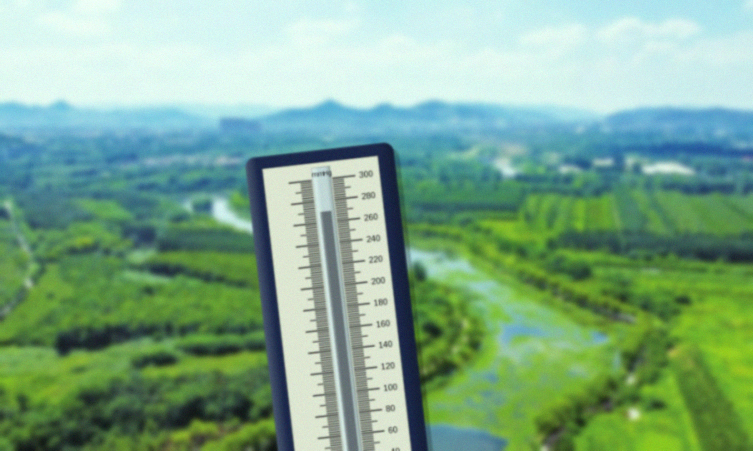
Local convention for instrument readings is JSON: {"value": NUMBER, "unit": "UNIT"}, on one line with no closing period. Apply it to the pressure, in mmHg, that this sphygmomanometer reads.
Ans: {"value": 270, "unit": "mmHg"}
